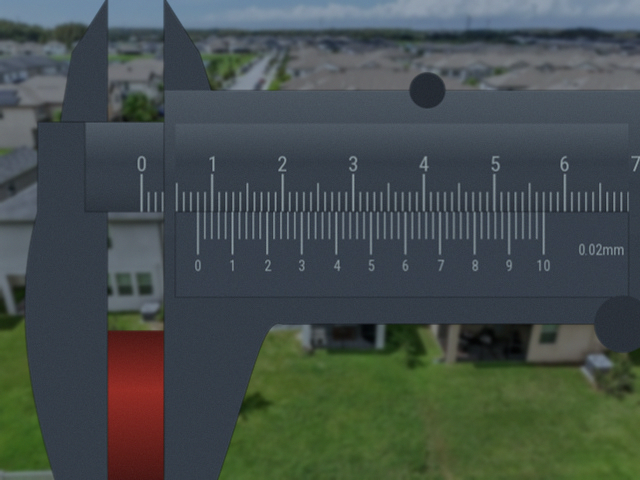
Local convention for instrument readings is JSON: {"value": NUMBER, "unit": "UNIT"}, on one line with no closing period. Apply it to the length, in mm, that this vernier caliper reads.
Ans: {"value": 8.0, "unit": "mm"}
